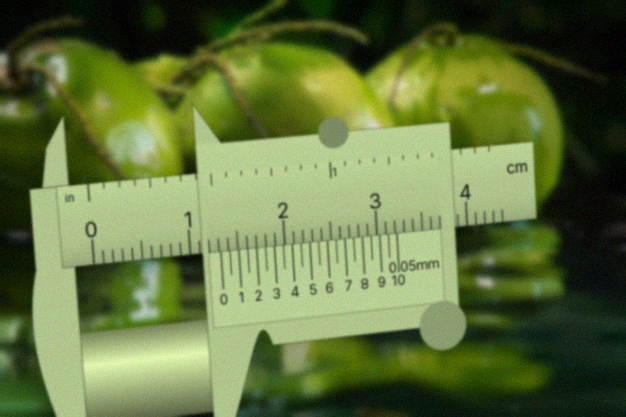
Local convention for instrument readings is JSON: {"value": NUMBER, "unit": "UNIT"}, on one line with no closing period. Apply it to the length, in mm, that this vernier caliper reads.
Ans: {"value": 13.2, "unit": "mm"}
